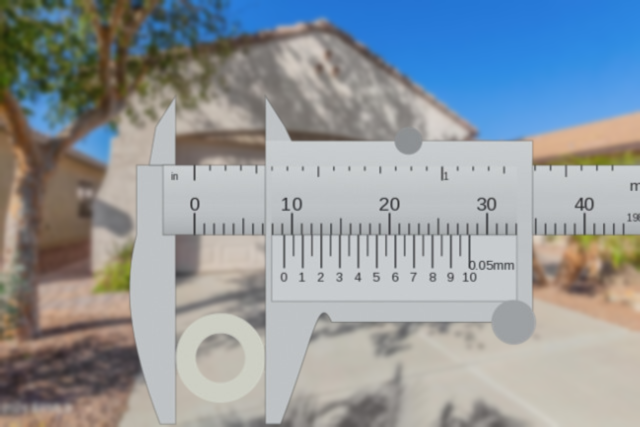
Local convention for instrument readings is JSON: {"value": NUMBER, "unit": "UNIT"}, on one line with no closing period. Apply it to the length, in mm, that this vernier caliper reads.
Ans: {"value": 9.2, "unit": "mm"}
